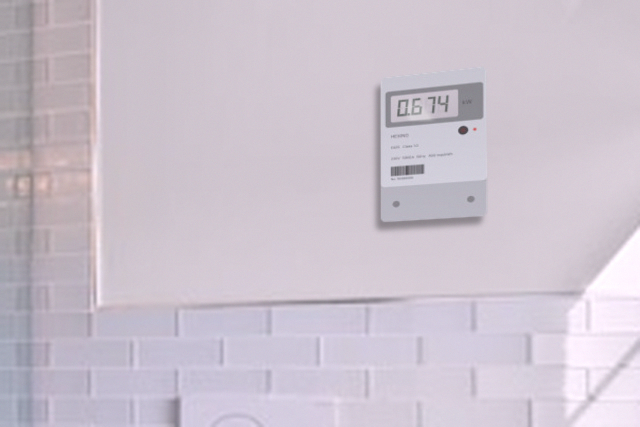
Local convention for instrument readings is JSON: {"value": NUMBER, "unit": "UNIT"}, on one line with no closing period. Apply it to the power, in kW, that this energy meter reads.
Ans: {"value": 0.674, "unit": "kW"}
